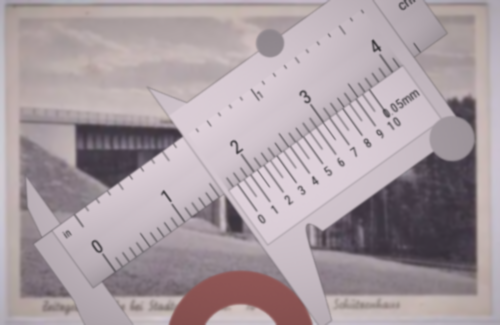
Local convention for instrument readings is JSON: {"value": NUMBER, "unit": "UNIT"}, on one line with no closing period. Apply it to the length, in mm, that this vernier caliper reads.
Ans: {"value": 17.6, "unit": "mm"}
